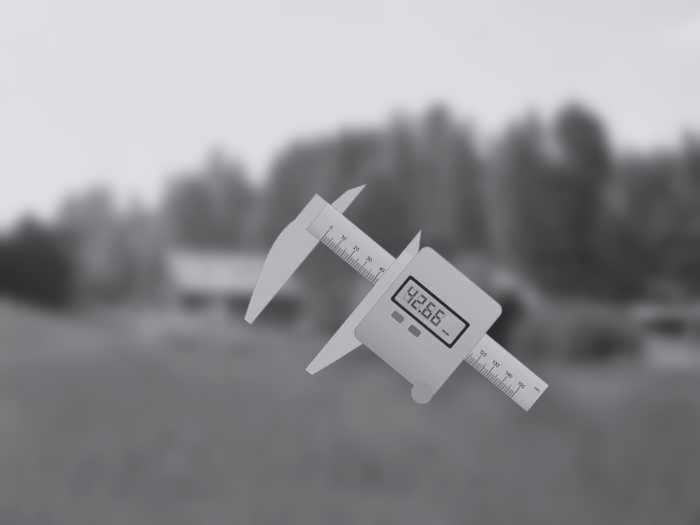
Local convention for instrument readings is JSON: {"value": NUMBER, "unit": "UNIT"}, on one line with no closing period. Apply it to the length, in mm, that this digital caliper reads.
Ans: {"value": 42.66, "unit": "mm"}
